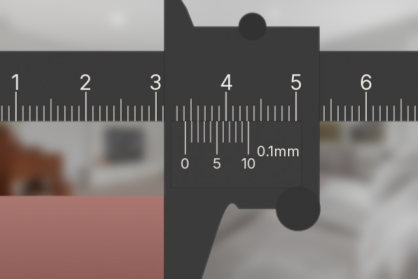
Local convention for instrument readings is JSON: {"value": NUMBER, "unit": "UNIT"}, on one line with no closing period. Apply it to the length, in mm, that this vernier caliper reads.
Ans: {"value": 34.2, "unit": "mm"}
